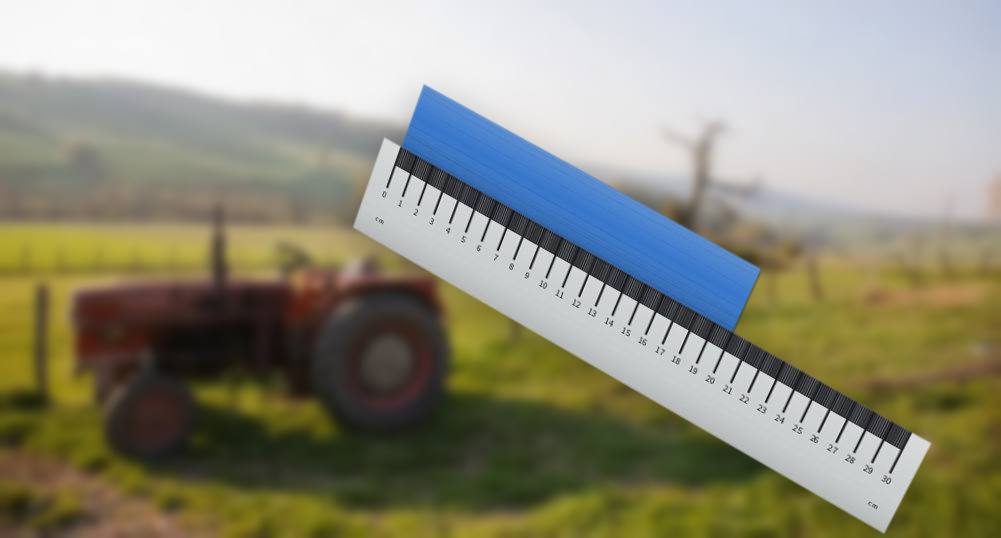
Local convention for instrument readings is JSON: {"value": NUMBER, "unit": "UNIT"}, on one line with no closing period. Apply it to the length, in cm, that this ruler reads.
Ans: {"value": 20, "unit": "cm"}
